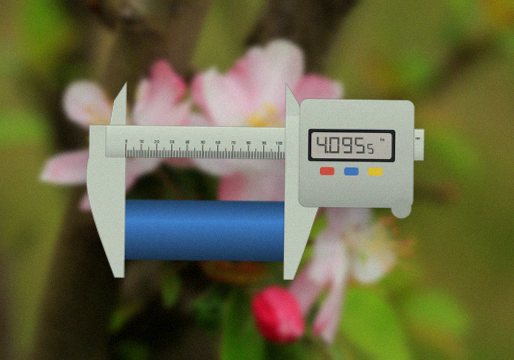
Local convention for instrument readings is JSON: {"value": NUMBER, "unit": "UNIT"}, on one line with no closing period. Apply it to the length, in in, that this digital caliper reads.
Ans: {"value": 4.0955, "unit": "in"}
